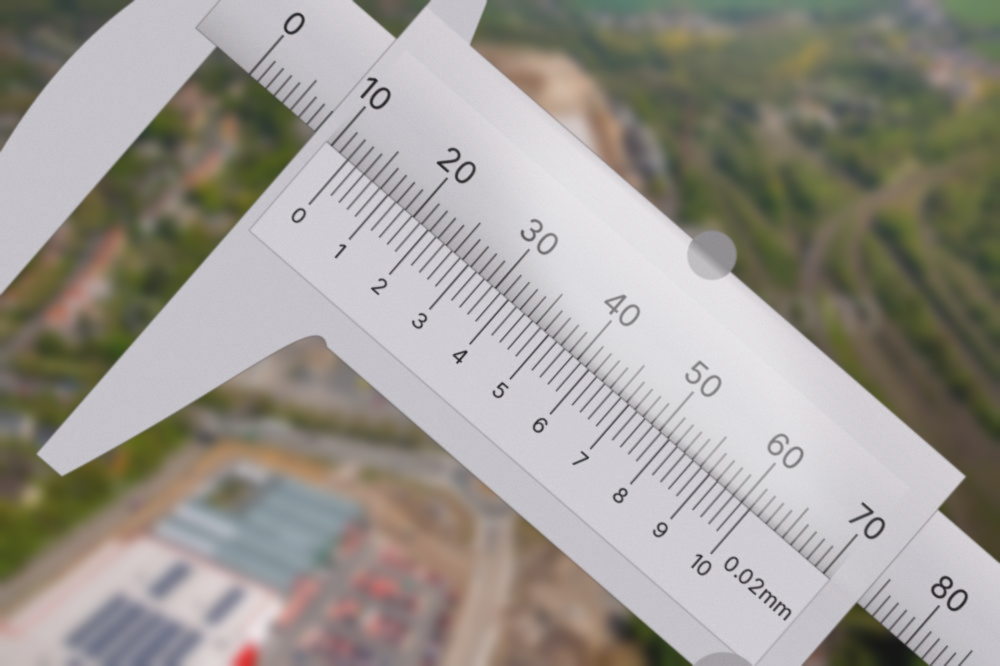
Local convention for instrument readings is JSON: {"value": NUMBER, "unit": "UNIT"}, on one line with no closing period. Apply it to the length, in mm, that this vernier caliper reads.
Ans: {"value": 12.0, "unit": "mm"}
